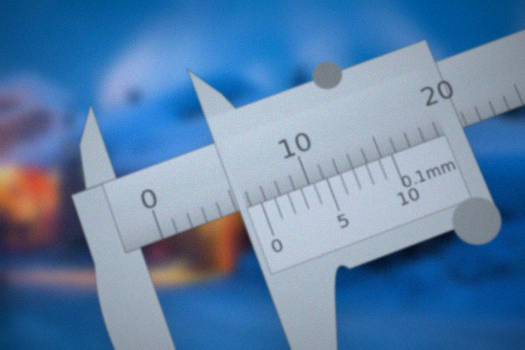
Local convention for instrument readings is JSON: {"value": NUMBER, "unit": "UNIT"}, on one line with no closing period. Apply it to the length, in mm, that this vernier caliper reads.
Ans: {"value": 6.7, "unit": "mm"}
